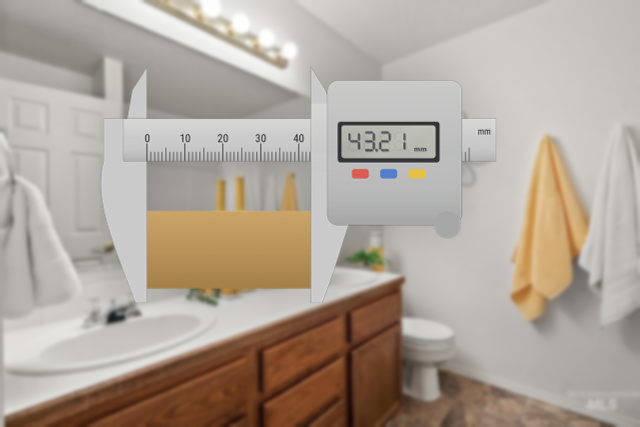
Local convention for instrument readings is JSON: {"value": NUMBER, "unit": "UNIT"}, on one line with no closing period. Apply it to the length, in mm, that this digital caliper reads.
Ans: {"value": 43.21, "unit": "mm"}
